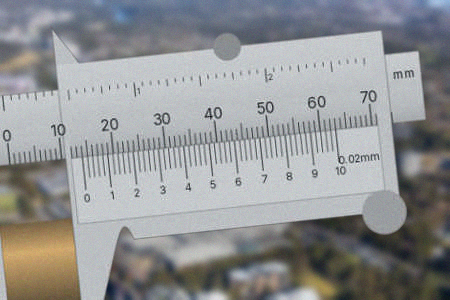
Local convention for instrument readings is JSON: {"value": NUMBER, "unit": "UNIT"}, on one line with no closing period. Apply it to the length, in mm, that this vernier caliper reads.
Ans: {"value": 14.0, "unit": "mm"}
